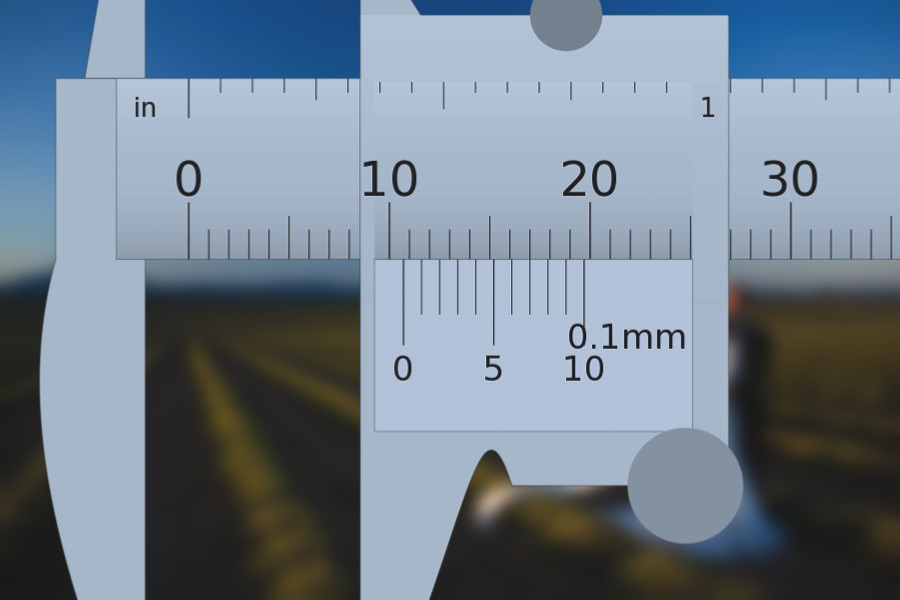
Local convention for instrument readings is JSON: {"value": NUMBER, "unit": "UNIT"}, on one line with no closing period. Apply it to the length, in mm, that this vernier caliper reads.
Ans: {"value": 10.7, "unit": "mm"}
